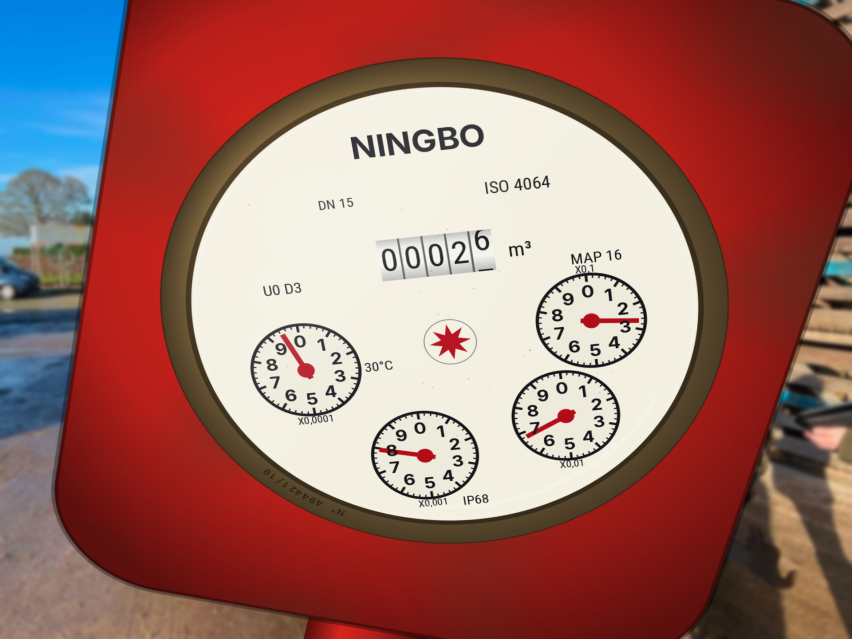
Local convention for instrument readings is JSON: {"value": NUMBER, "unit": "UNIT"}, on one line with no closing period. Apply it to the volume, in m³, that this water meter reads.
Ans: {"value": 26.2679, "unit": "m³"}
